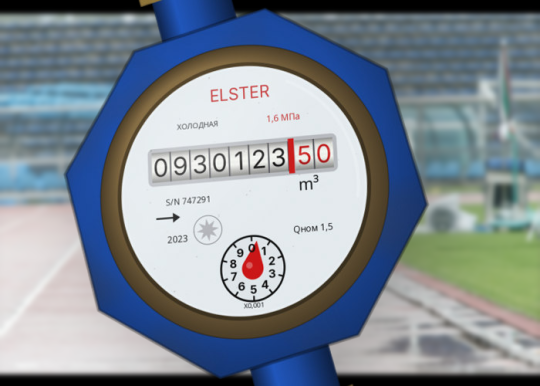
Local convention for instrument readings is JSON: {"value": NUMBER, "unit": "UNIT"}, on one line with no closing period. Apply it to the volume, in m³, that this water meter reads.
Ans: {"value": 930123.500, "unit": "m³"}
